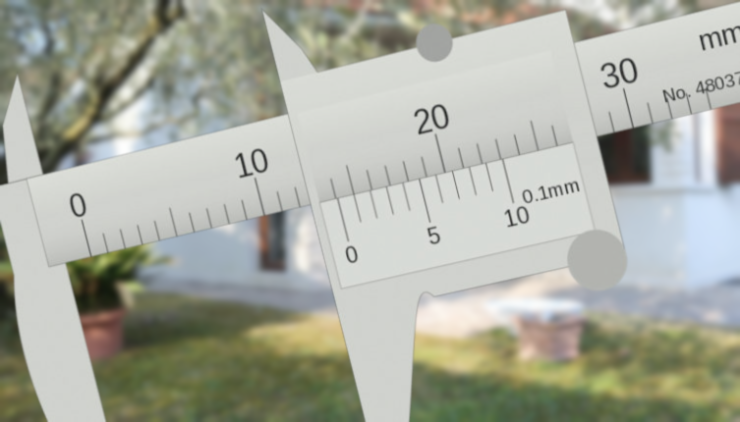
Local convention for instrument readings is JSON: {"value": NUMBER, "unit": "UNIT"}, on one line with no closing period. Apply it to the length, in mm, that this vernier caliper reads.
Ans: {"value": 14.1, "unit": "mm"}
